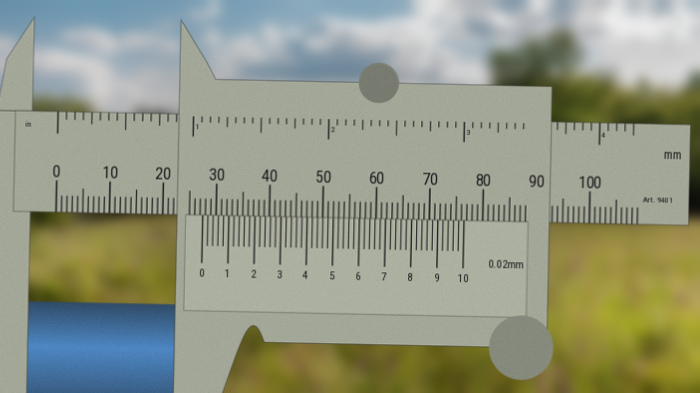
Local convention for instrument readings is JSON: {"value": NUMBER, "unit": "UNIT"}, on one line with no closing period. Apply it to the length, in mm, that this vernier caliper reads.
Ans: {"value": 27.5, "unit": "mm"}
